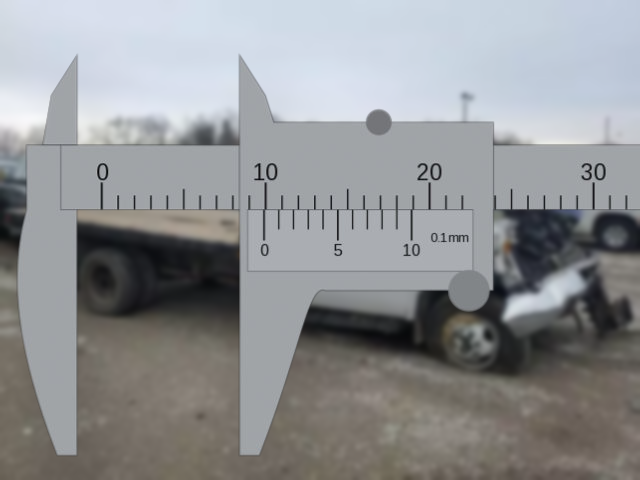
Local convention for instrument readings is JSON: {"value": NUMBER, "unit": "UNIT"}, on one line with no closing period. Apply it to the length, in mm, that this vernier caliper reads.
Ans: {"value": 9.9, "unit": "mm"}
